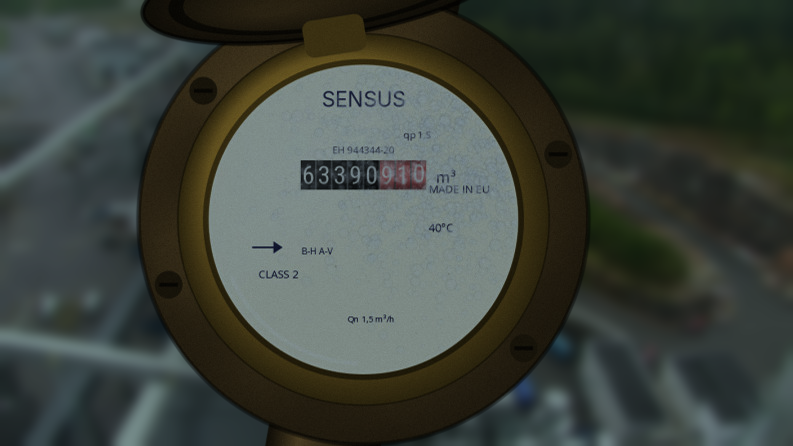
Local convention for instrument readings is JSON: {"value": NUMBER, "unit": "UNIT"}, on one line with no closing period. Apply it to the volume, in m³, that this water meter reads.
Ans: {"value": 63390.910, "unit": "m³"}
